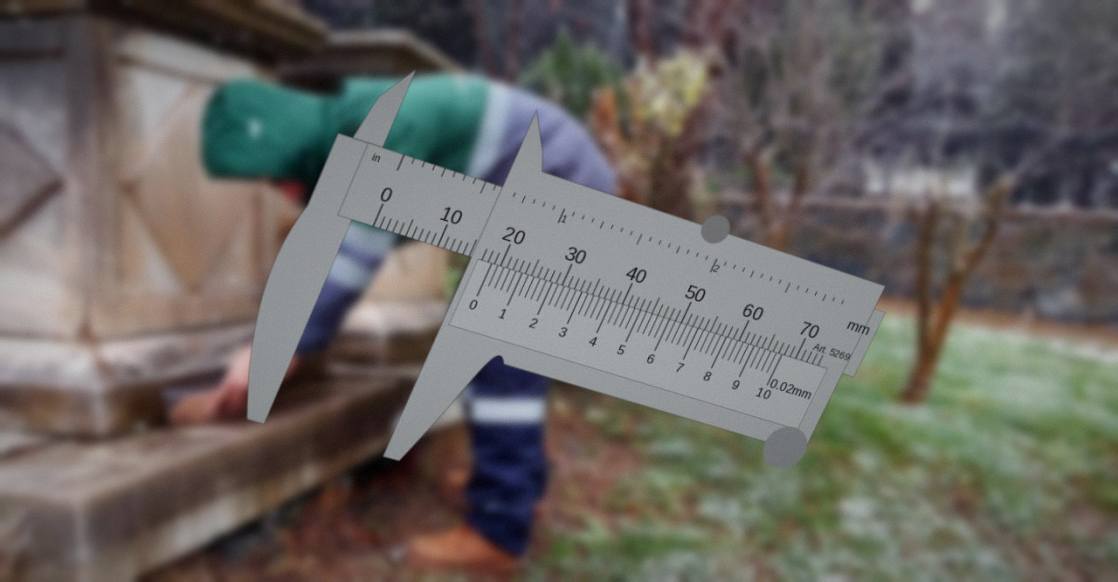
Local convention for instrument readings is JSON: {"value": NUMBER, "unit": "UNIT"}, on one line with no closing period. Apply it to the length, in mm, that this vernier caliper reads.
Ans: {"value": 18.6, "unit": "mm"}
